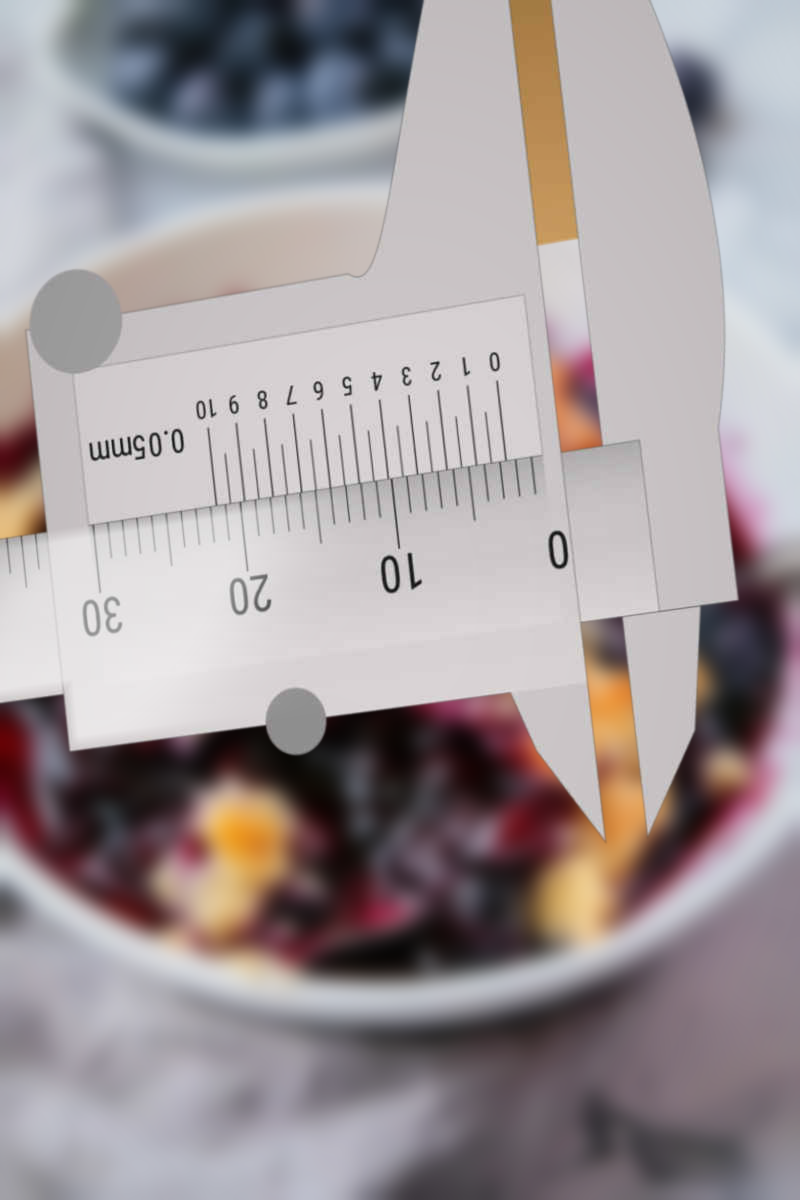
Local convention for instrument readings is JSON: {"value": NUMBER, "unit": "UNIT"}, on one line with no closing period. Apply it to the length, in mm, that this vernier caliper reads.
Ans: {"value": 2.6, "unit": "mm"}
